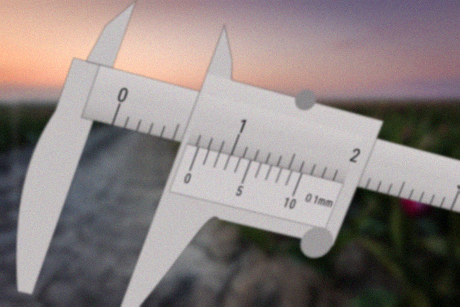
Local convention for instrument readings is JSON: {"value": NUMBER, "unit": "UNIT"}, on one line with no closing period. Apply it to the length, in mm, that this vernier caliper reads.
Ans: {"value": 7.2, "unit": "mm"}
